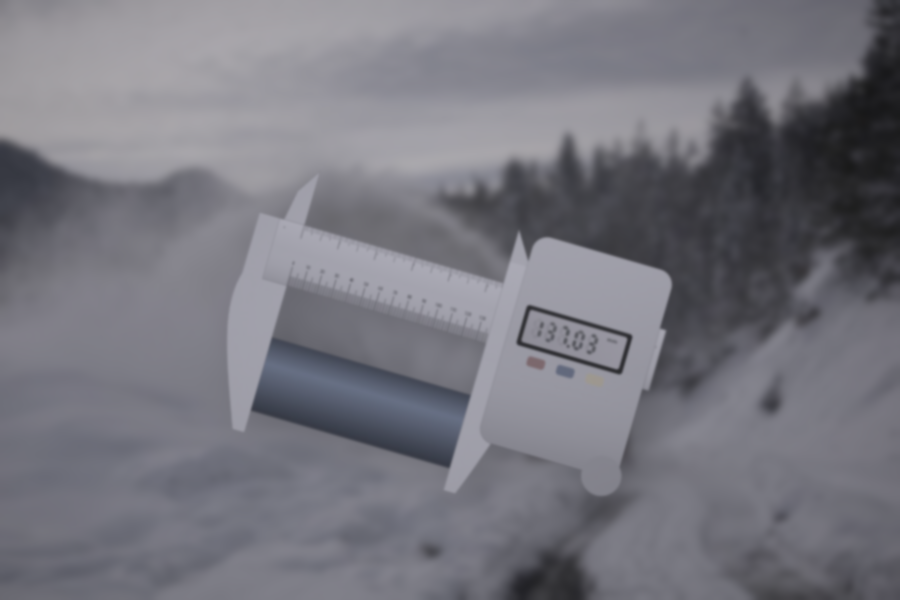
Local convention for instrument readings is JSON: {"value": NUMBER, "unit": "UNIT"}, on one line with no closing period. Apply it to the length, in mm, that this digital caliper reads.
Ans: {"value": 137.03, "unit": "mm"}
